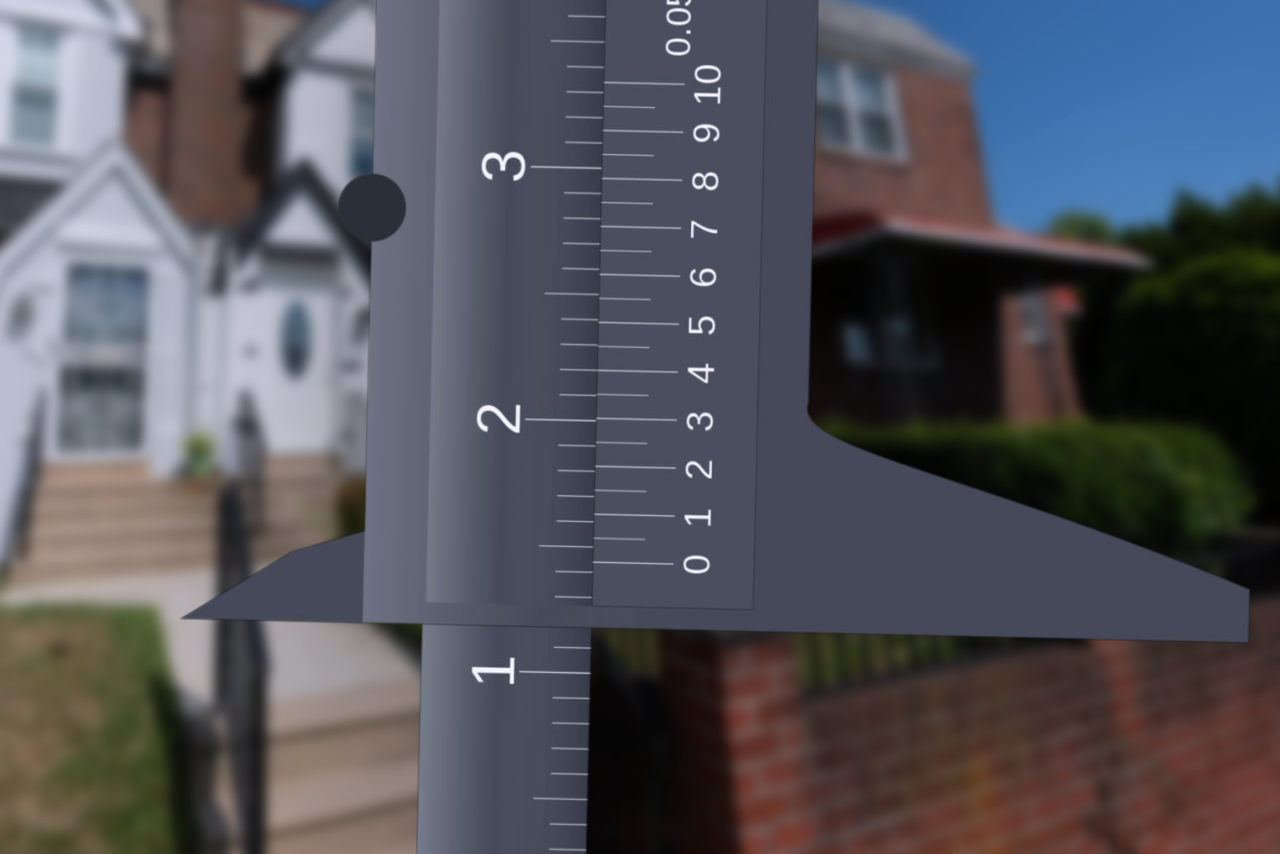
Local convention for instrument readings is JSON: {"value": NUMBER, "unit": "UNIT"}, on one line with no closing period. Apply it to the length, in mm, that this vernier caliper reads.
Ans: {"value": 14.4, "unit": "mm"}
